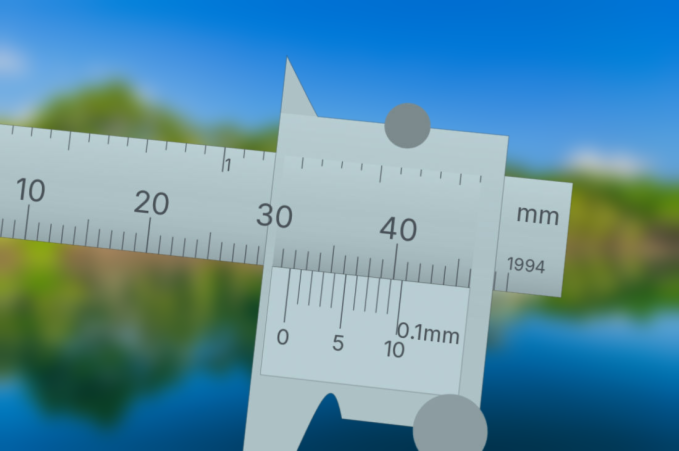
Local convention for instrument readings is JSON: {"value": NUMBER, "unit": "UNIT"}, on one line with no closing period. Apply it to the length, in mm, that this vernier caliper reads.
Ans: {"value": 31.7, "unit": "mm"}
